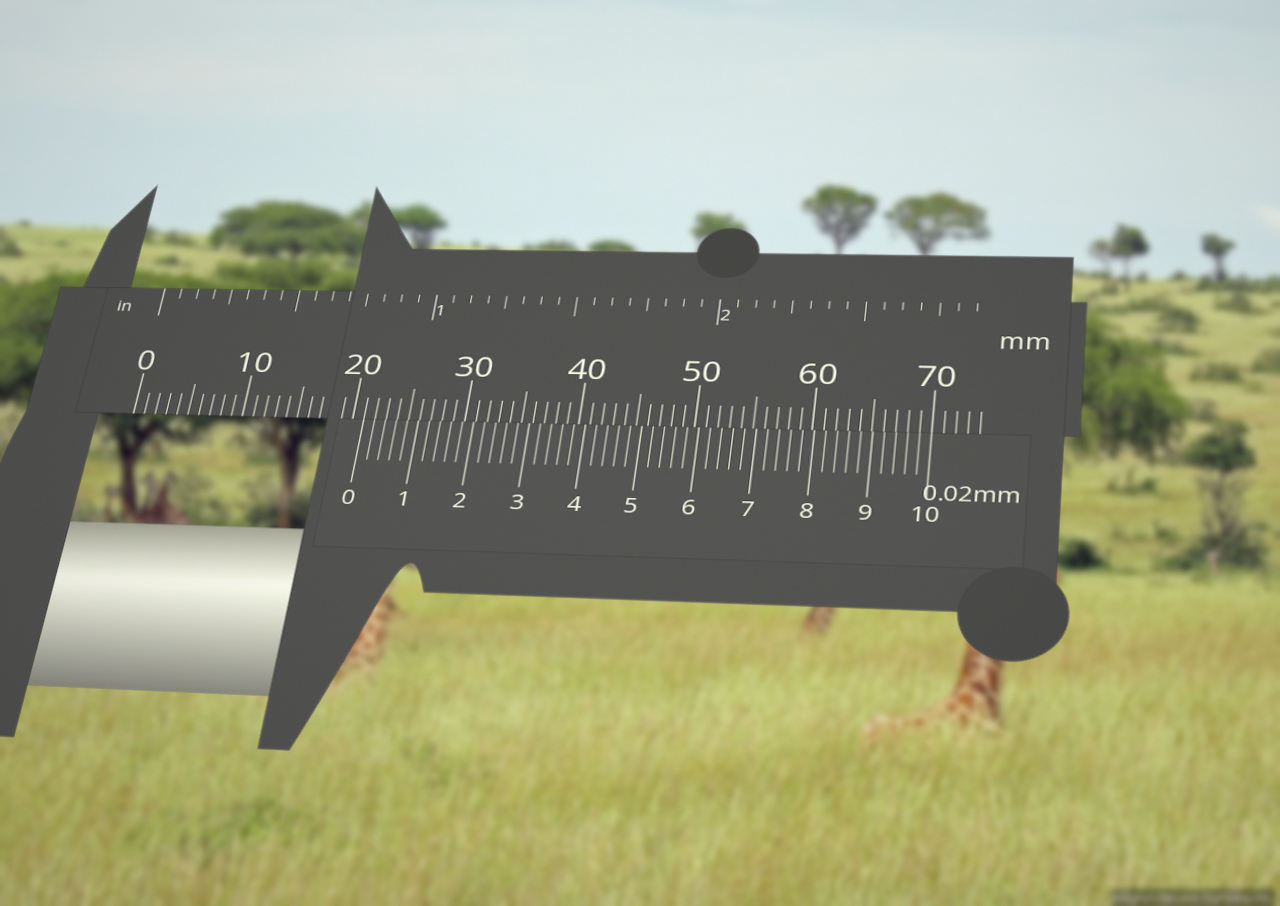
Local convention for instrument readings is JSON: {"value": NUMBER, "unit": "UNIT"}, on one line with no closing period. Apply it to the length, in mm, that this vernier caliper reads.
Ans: {"value": 21.0, "unit": "mm"}
